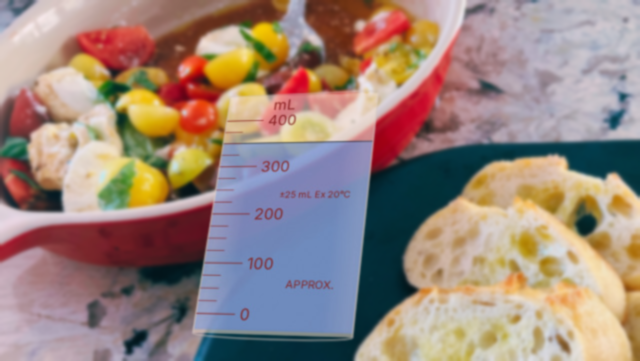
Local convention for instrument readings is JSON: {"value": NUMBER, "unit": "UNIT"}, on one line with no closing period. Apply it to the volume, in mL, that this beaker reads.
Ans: {"value": 350, "unit": "mL"}
